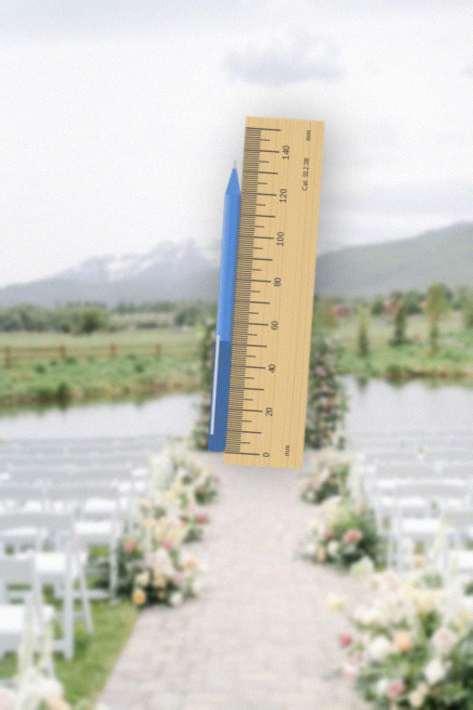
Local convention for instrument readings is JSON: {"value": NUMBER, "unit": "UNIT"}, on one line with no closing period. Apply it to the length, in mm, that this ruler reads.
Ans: {"value": 135, "unit": "mm"}
